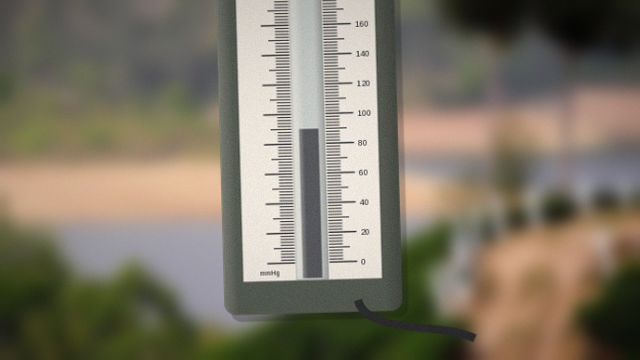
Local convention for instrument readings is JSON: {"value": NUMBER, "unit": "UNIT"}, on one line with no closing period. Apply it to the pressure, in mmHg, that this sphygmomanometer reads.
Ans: {"value": 90, "unit": "mmHg"}
